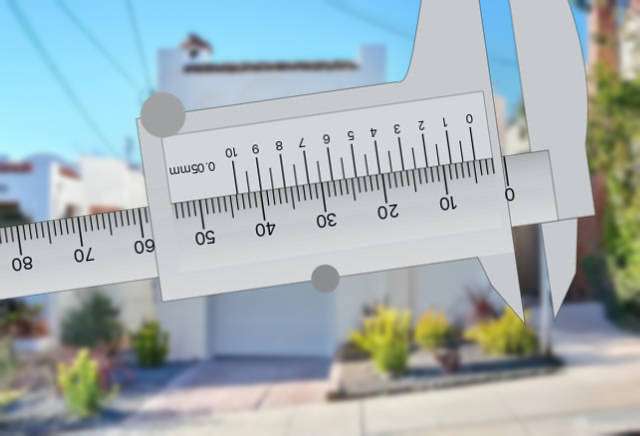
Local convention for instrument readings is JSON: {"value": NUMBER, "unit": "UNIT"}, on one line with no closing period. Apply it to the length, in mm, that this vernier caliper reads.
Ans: {"value": 4.8, "unit": "mm"}
